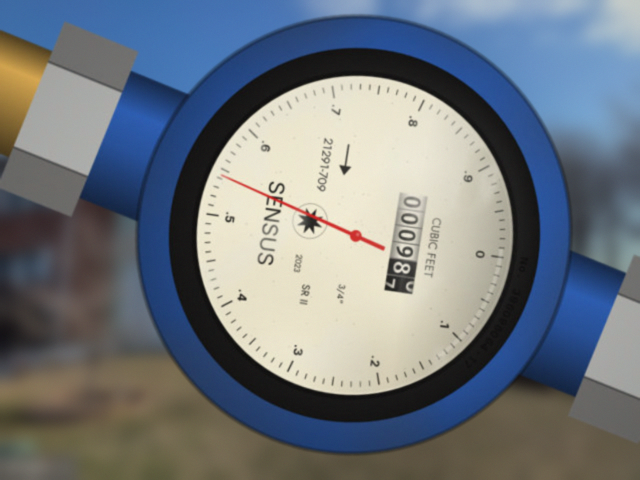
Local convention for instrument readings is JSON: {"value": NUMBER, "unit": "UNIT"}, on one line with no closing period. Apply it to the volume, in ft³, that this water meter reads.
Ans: {"value": 986.54, "unit": "ft³"}
